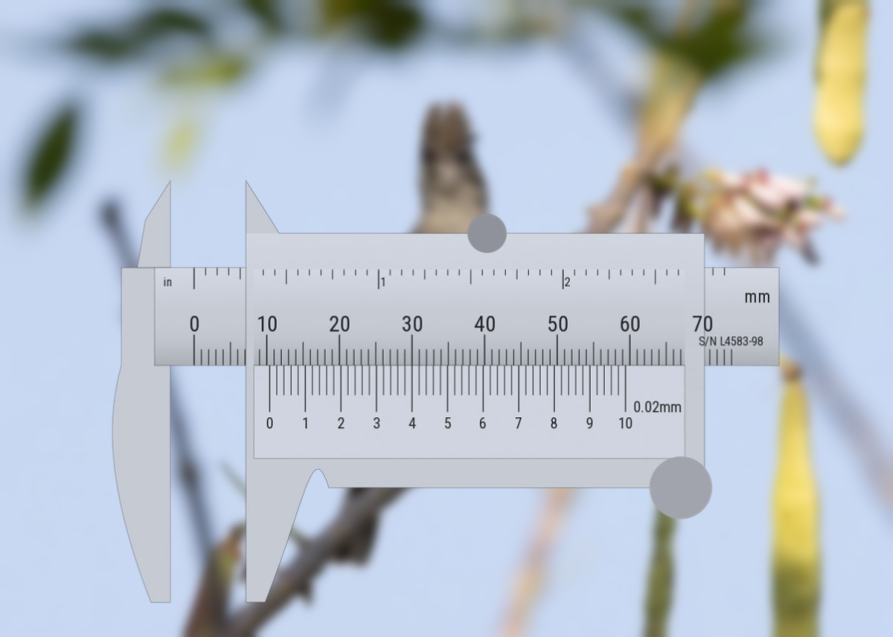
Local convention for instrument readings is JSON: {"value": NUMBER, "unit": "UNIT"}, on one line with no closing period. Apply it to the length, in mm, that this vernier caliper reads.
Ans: {"value": 10.4, "unit": "mm"}
